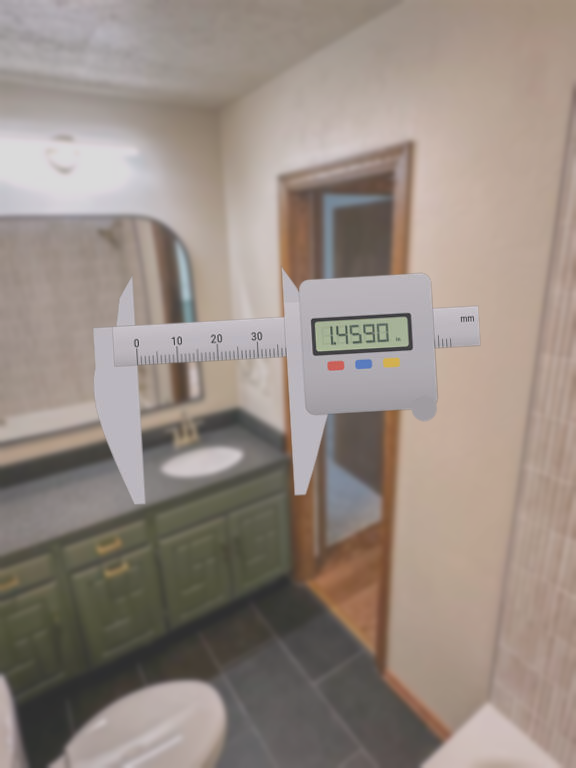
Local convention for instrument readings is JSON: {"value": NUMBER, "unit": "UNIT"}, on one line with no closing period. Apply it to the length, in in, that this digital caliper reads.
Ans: {"value": 1.4590, "unit": "in"}
